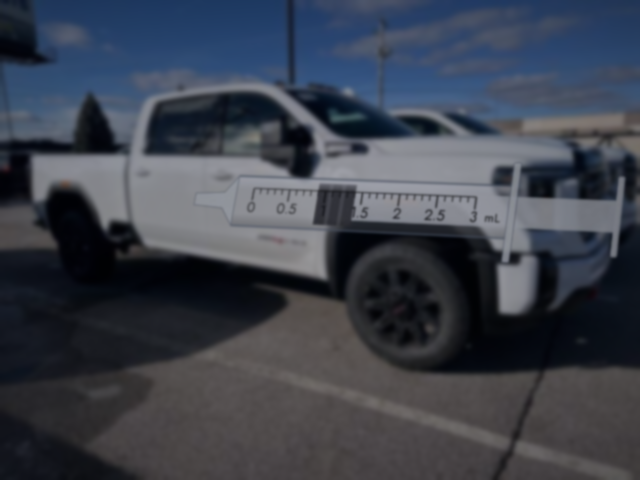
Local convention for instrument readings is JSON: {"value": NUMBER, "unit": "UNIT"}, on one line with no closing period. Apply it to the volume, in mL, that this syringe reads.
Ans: {"value": 0.9, "unit": "mL"}
